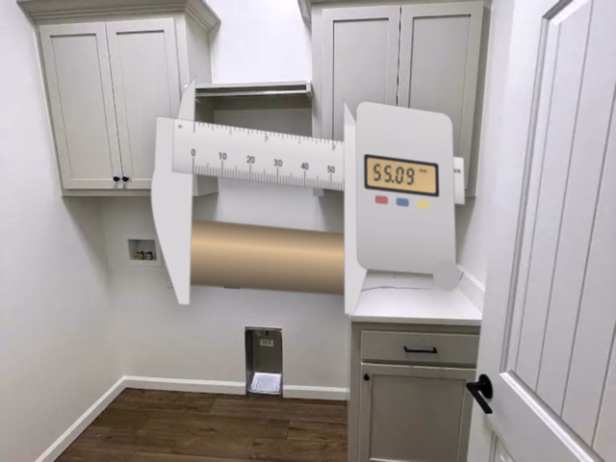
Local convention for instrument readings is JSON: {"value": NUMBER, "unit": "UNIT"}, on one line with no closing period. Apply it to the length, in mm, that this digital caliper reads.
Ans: {"value": 55.09, "unit": "mm"}
